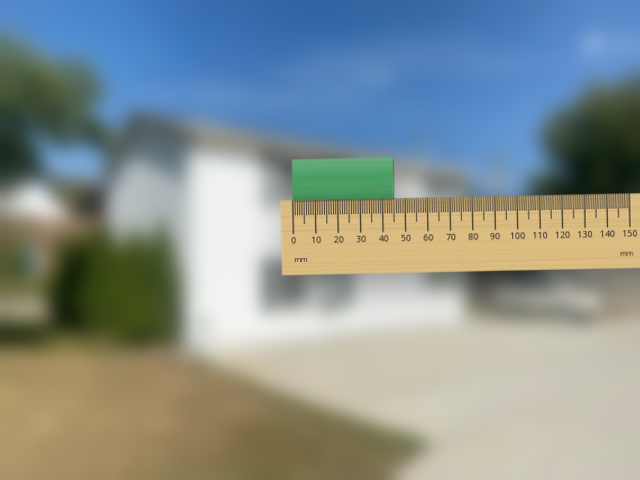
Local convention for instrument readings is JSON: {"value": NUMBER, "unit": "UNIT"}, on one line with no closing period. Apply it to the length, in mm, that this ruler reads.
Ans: {"value": 45, "unit": "mm"}
